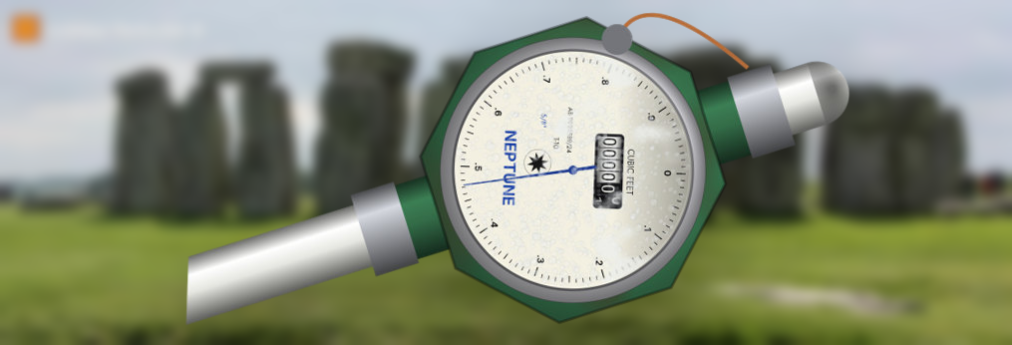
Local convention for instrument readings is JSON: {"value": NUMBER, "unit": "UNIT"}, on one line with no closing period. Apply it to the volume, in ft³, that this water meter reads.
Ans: {"value": 0.47, "unit": "ft³"}
